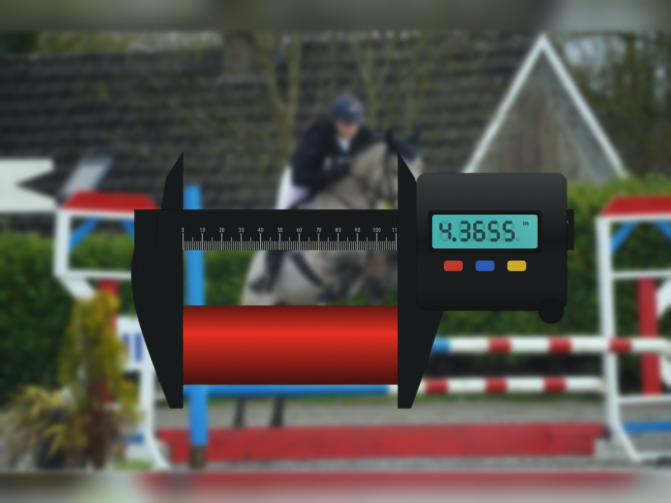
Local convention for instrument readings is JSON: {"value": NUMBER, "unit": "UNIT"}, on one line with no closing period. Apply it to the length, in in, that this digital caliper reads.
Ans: {"value": 4.3655, "unit": "in"}
